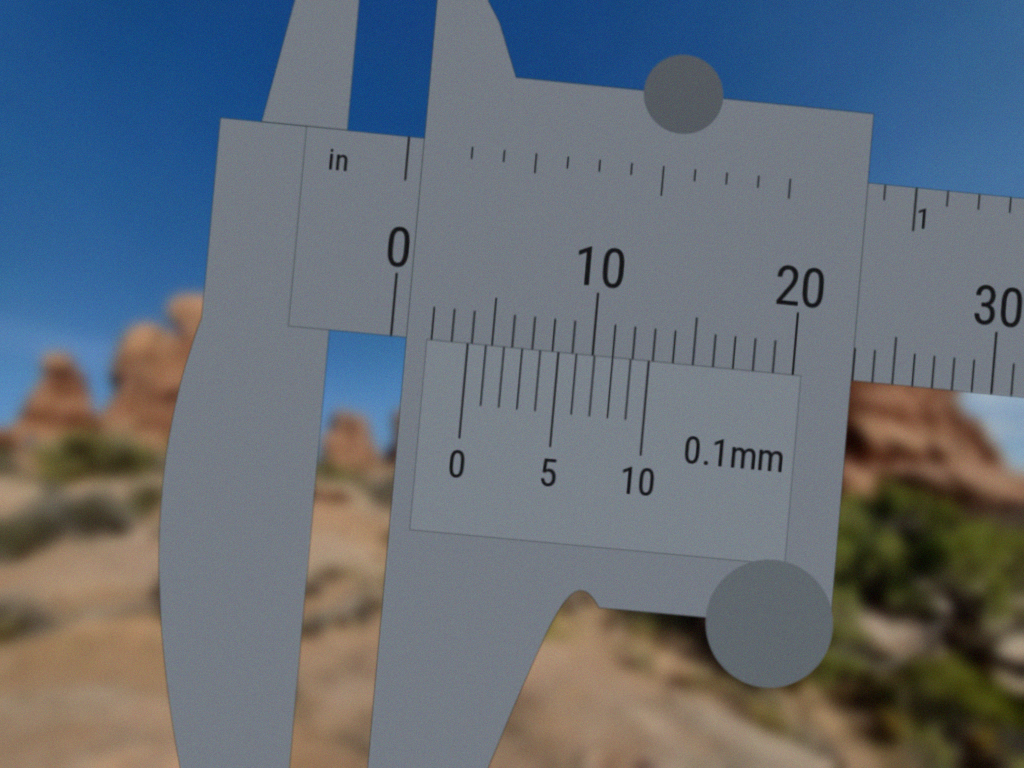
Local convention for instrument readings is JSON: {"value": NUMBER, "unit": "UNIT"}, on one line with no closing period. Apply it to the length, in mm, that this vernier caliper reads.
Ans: {"value": 3.8, "unit": "mm"}
